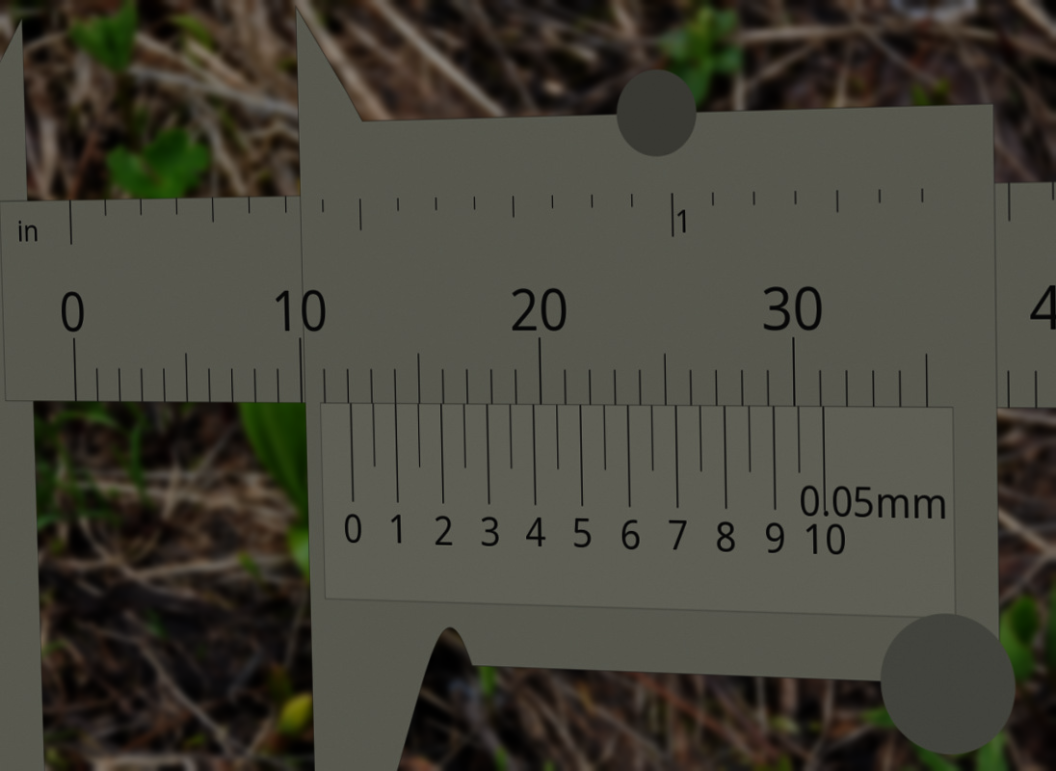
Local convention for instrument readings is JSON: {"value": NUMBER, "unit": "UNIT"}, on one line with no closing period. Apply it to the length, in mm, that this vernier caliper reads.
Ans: {"value": 12.10, "unit": "mm"}
